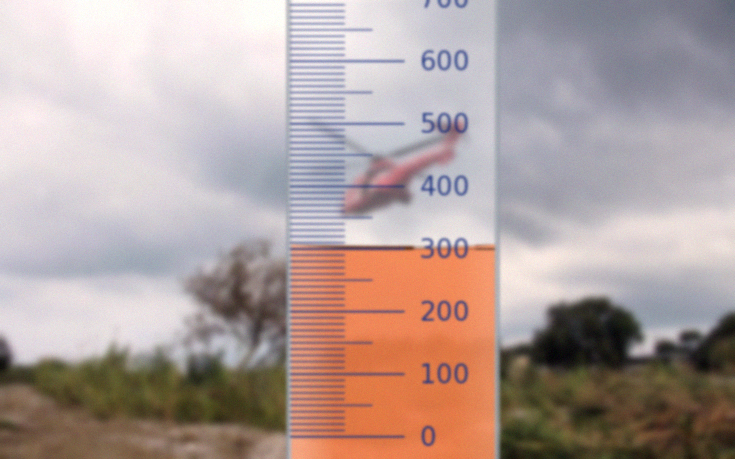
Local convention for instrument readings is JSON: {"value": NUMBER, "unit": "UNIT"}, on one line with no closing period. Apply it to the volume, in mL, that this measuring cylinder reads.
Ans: {"value": 300, "unit": "mL"}
